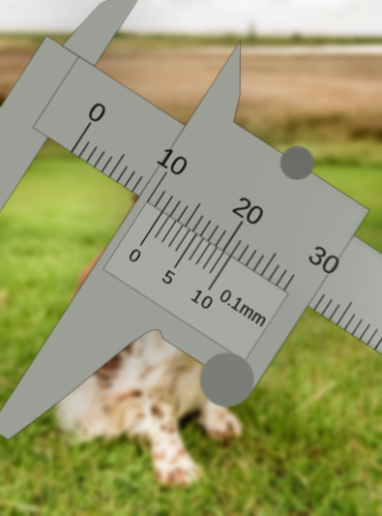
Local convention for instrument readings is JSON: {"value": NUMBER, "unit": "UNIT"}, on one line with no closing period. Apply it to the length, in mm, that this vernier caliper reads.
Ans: {"value": 12.0, "unit": "mm"}
